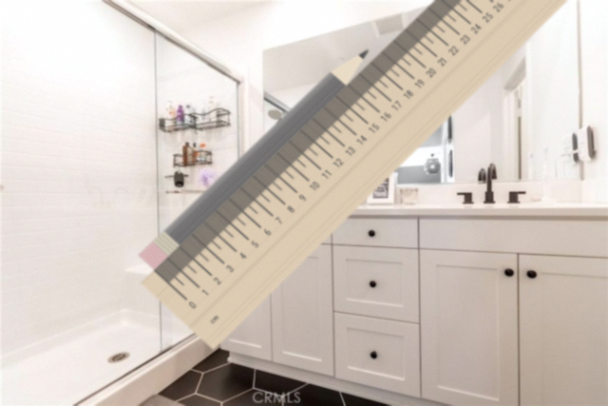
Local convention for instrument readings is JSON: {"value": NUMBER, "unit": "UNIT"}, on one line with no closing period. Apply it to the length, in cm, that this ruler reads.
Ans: {"value": 18.5, "unit": "cm"}
